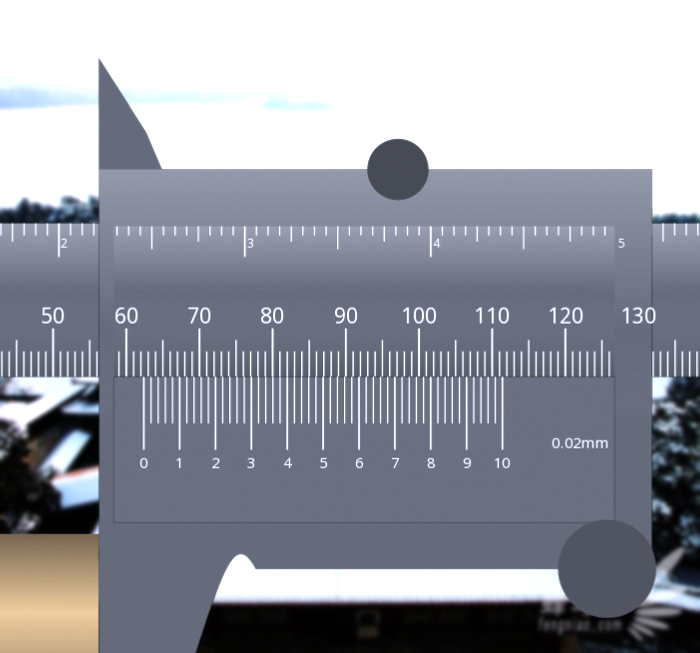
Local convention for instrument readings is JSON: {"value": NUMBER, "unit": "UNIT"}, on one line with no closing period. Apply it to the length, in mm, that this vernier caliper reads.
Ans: {"value": 62.4, "unit": "mm"}
